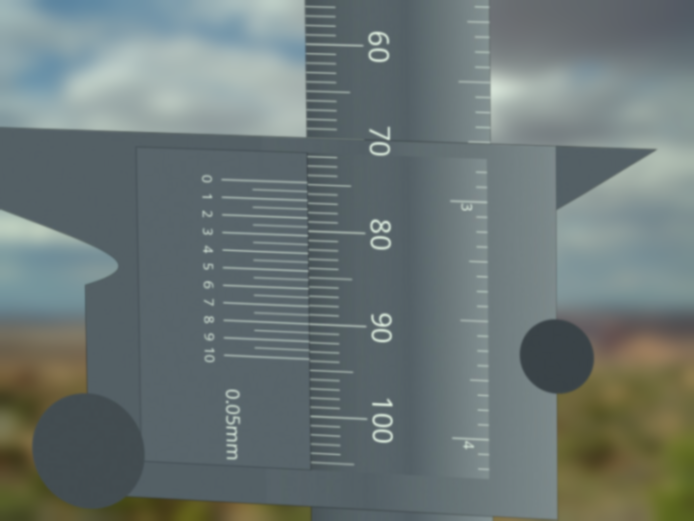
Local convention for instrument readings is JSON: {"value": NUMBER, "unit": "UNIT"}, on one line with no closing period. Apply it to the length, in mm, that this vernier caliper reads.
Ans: {"value": 74.8, "unit": "mm"}
